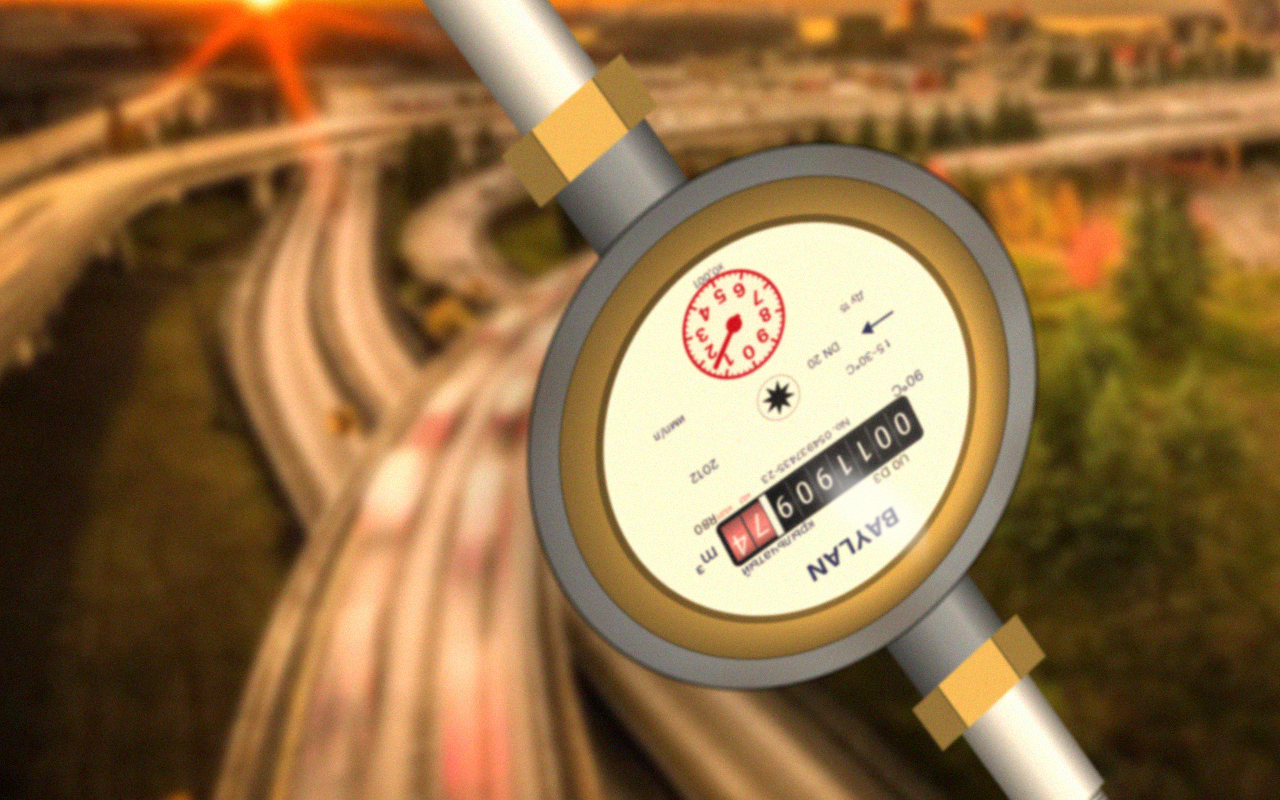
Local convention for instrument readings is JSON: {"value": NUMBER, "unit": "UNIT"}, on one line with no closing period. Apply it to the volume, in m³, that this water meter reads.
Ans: {"value": 11909.741, "unit": "m³"}
